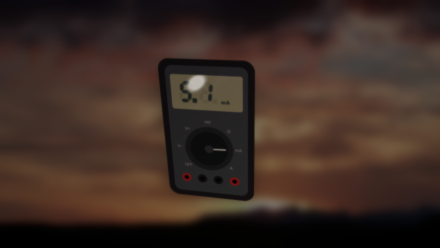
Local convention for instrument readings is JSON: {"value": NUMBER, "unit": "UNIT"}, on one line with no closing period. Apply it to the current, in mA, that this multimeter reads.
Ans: {"value": 5.1, "unit": "mA"}
